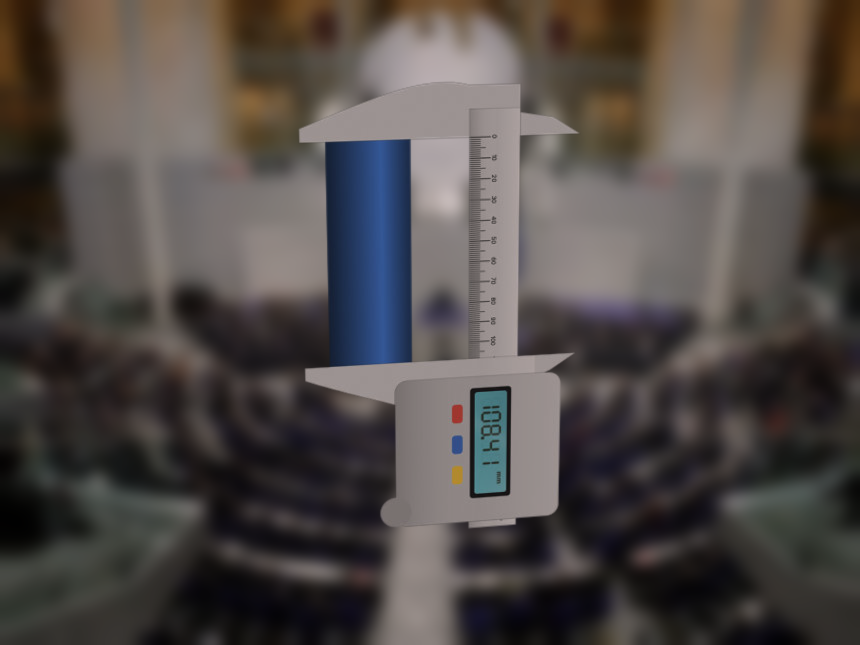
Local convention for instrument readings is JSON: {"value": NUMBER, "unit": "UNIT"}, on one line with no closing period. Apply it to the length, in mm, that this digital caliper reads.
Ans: {"value": 108.41, "unit": "mm"}
